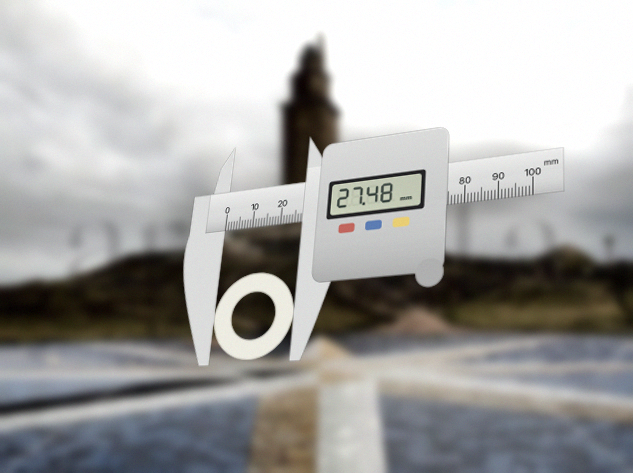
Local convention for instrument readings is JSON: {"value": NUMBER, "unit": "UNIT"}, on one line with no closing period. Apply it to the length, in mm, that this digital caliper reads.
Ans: {"value": 27.48, "unit": "mm"}
